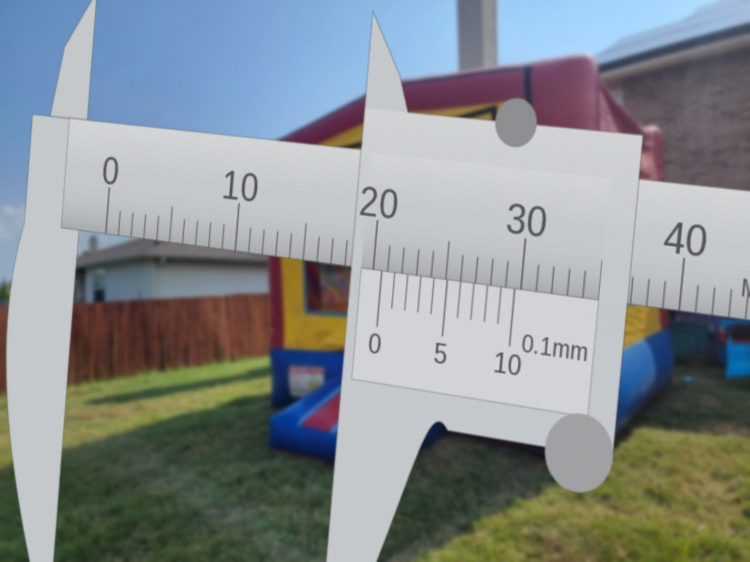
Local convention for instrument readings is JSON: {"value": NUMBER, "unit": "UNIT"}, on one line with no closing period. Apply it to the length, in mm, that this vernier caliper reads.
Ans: {"value": 20.6, "unit": "mm"}
